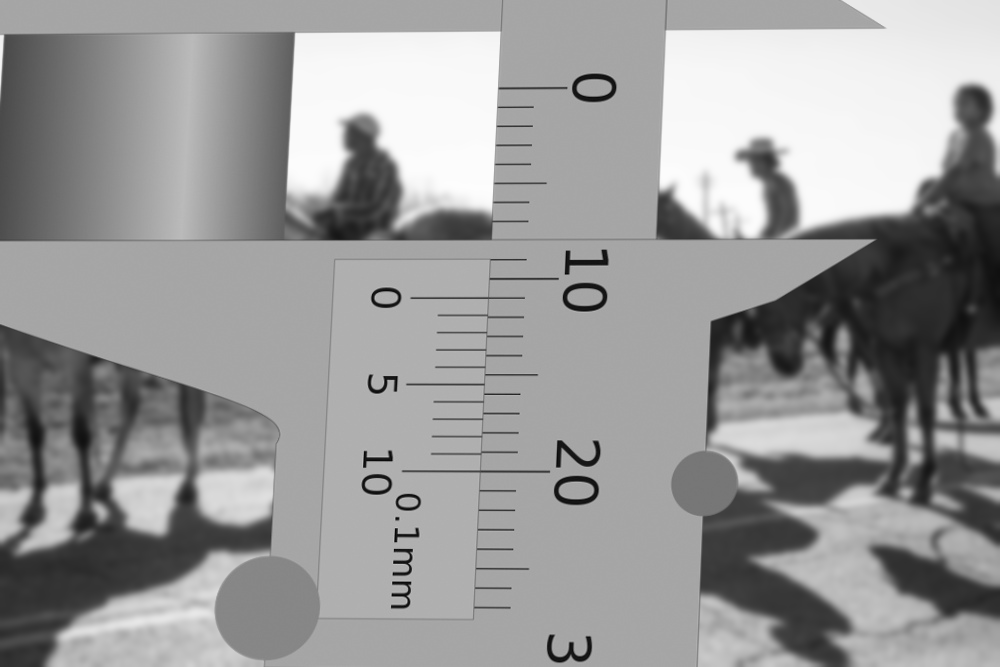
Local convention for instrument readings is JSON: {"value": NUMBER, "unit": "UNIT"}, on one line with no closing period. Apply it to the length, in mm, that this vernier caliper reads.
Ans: {"value": 11.0, "unit": "mm"}
